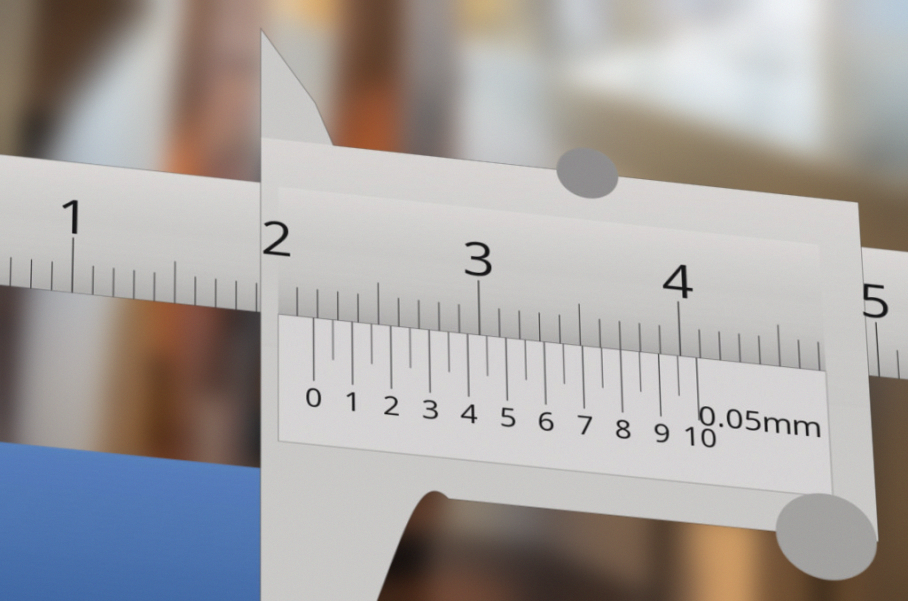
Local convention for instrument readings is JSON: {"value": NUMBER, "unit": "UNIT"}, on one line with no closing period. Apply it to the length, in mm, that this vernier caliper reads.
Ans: {"value": 21.8, "unit": "mm"}
